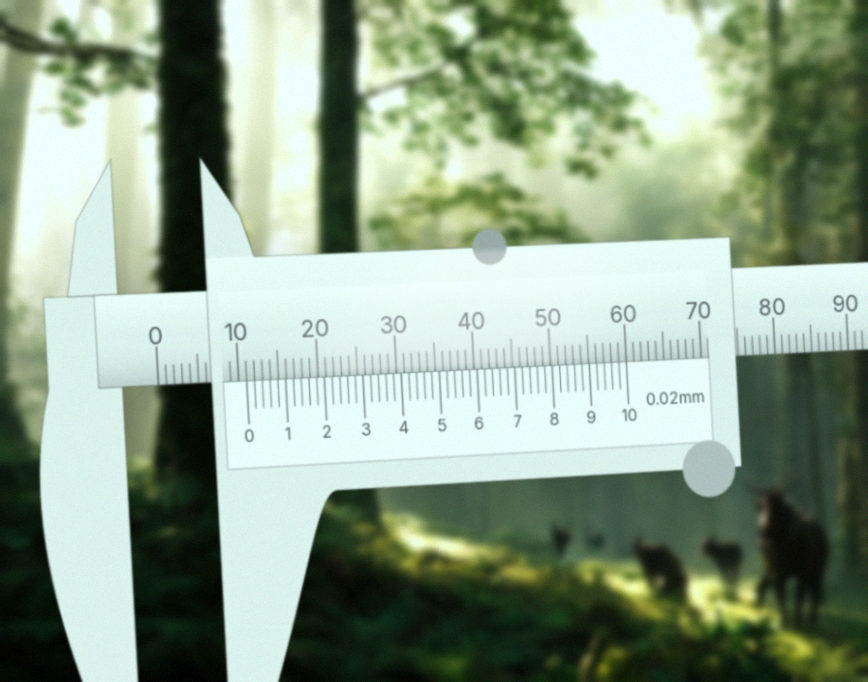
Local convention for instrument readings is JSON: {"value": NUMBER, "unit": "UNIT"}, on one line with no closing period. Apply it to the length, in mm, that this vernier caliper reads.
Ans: {"value": 11.0, "unit": "mm"}
